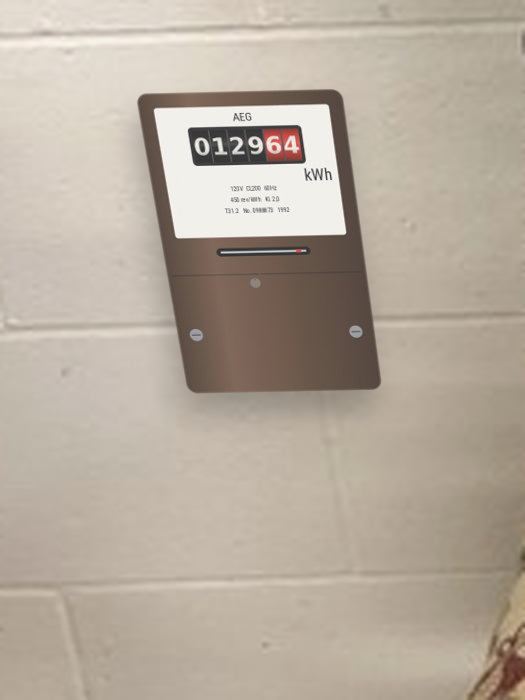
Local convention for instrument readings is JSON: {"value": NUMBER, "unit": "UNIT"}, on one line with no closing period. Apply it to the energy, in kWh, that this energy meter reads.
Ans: {"value": 129.64, "unit": "kWh"}
